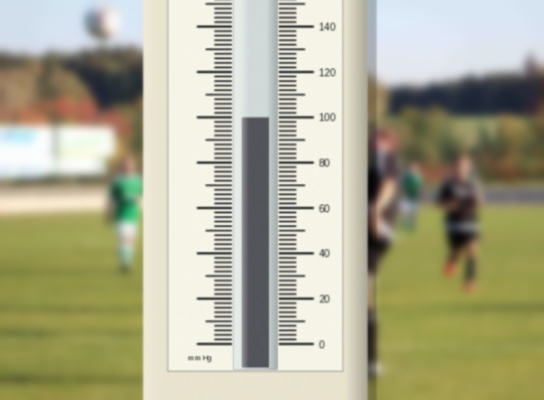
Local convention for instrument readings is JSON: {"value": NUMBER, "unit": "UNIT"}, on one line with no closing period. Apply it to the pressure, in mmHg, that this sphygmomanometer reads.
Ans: {"value": 100, "unit": "mmHg"}
